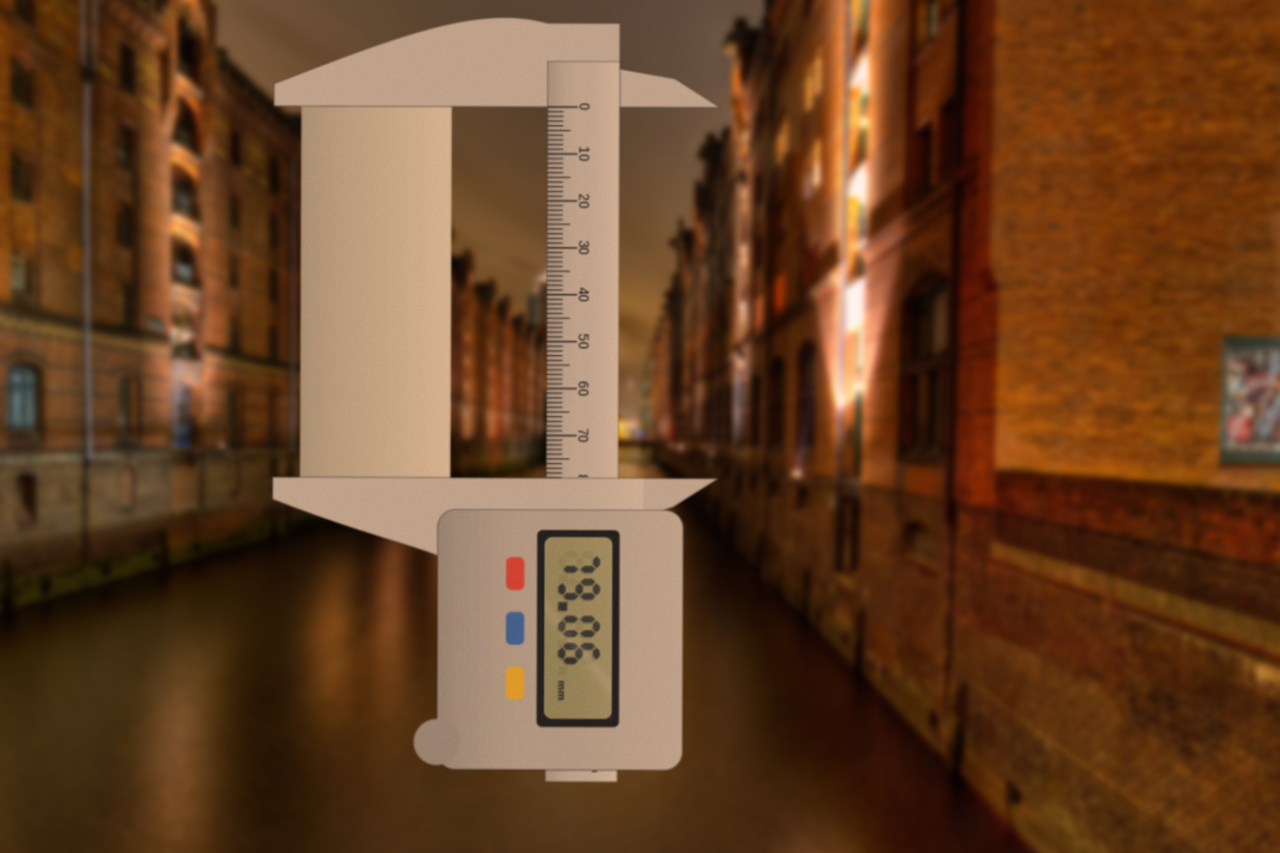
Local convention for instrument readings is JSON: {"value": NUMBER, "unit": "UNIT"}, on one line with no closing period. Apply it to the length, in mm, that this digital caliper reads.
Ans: {"value": 79.06, "unit": "mm"}
